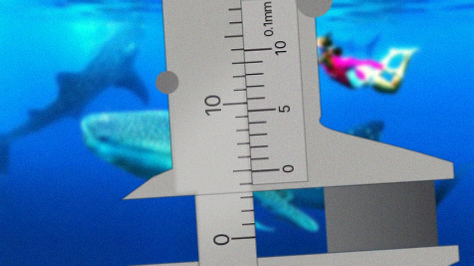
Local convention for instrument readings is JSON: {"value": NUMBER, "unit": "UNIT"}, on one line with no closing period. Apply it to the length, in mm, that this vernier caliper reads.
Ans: {"value": 4.9, "unit": "mm"}
